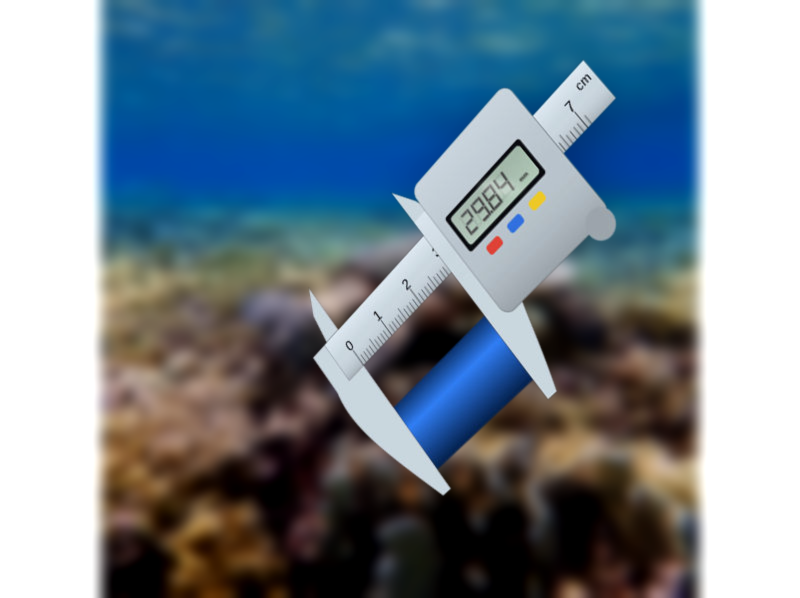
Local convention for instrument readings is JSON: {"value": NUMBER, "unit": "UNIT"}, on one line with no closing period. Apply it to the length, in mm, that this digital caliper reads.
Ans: {"value": 29.84, "unit": "mm"}
